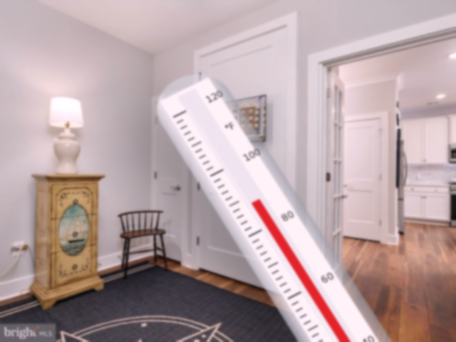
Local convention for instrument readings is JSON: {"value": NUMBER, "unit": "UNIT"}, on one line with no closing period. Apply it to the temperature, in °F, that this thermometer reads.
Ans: {"value": 88, "unit": "°F"}
